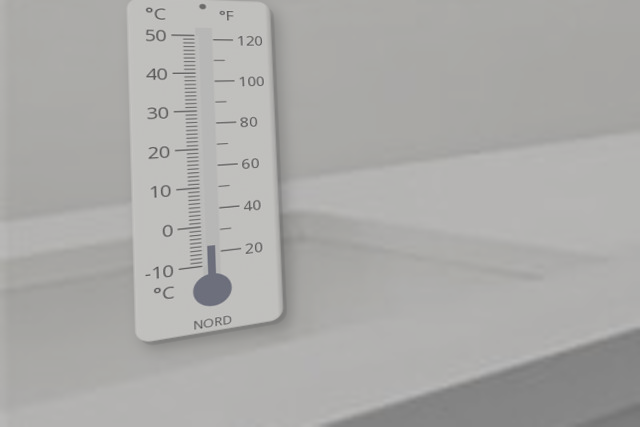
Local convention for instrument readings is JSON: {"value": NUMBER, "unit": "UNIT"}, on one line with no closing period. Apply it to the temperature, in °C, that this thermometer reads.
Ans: {"value": -5, "unit": "°C"}
